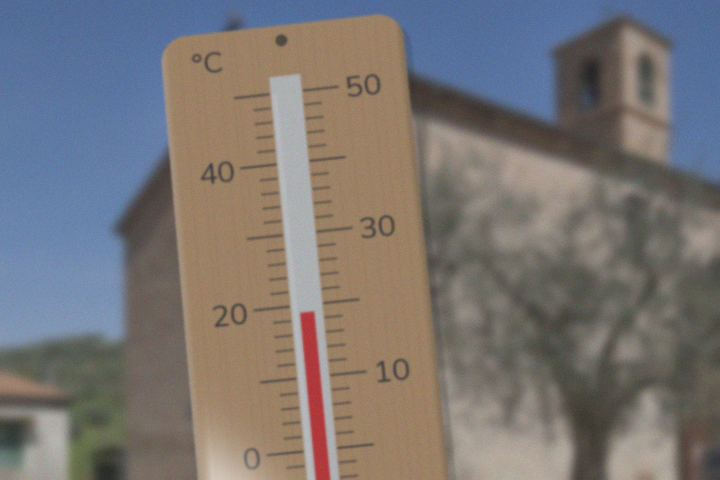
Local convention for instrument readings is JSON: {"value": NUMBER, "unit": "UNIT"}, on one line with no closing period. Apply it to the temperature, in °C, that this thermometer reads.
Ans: {"value": 19, "unit": "°C"}
